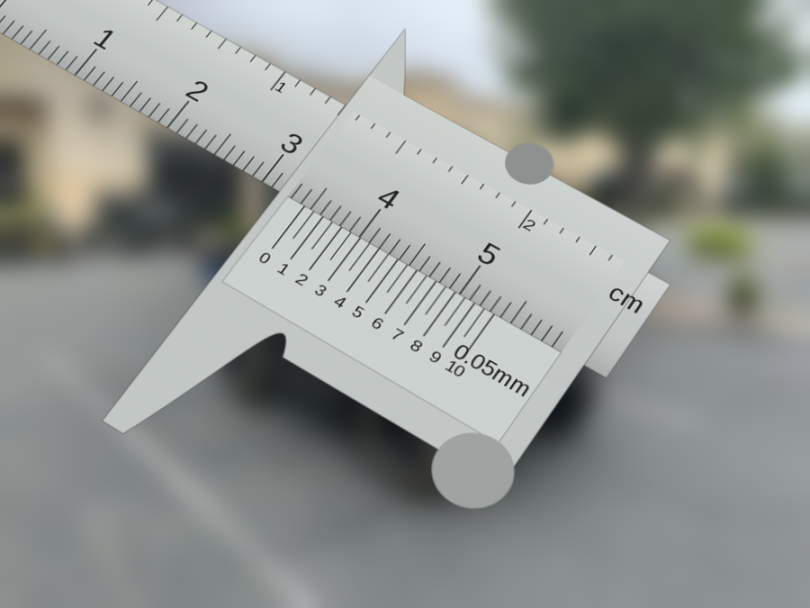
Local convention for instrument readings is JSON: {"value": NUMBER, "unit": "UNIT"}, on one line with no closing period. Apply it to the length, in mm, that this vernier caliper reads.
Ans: {"value": 34.4, "unit": "mm"}
